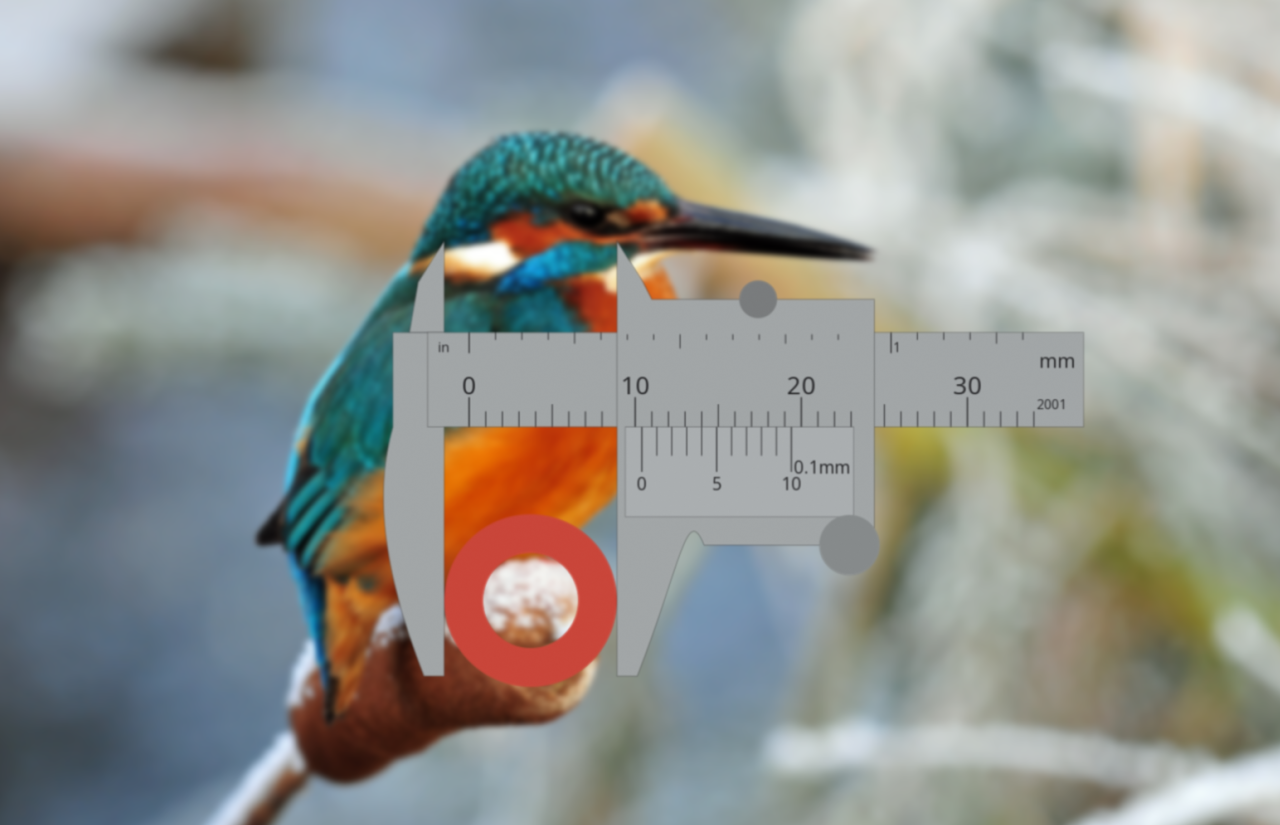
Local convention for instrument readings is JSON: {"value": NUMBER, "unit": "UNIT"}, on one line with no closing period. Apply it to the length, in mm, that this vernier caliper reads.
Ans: {"value": 10.4, "unit": "mm"}
